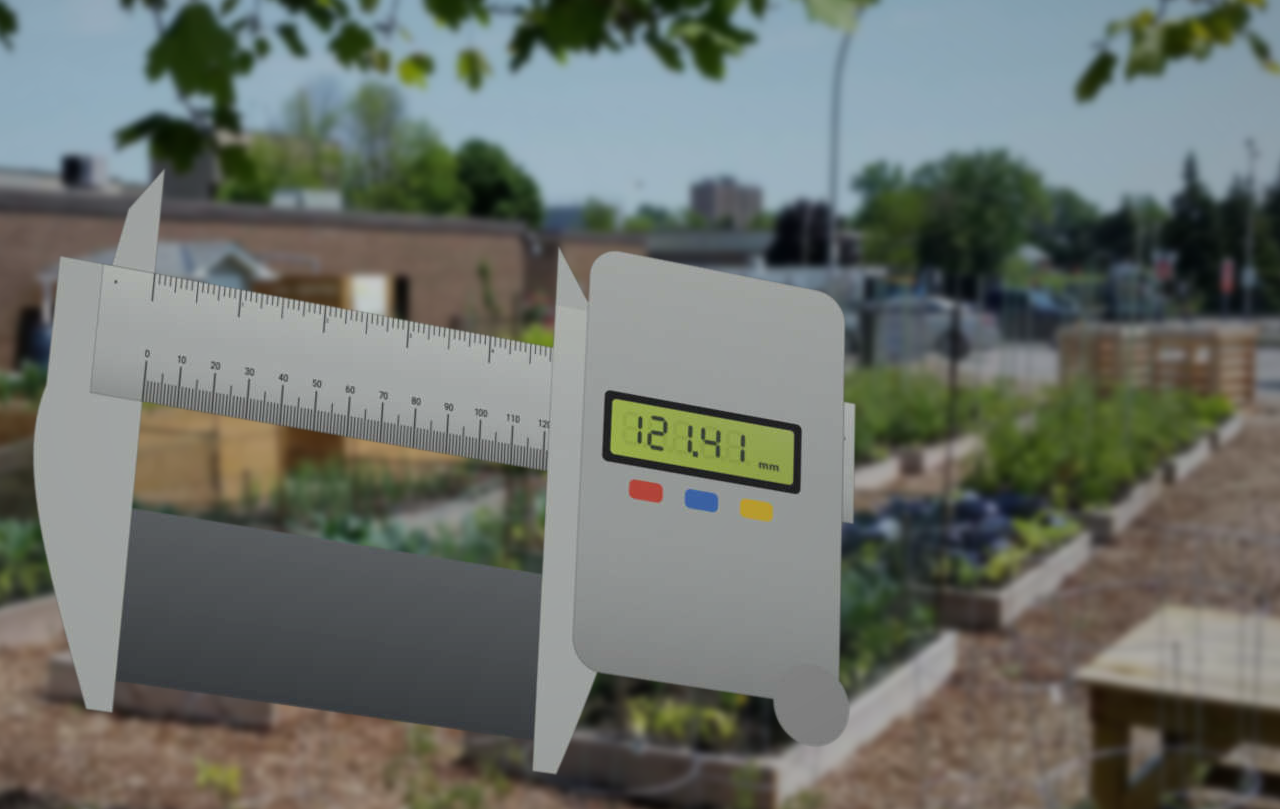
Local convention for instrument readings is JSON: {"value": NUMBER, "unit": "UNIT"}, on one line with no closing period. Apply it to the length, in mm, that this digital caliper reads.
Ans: {"value": 121.41, "unit": "mm"}
